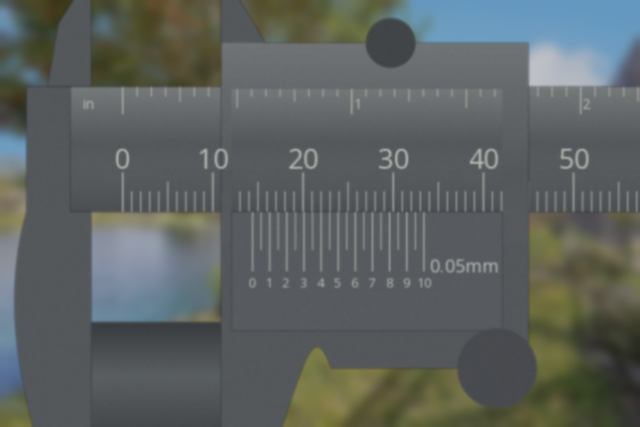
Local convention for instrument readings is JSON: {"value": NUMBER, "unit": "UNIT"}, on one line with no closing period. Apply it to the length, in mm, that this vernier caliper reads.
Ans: {"value": 14.4, "unit": "mm"}
